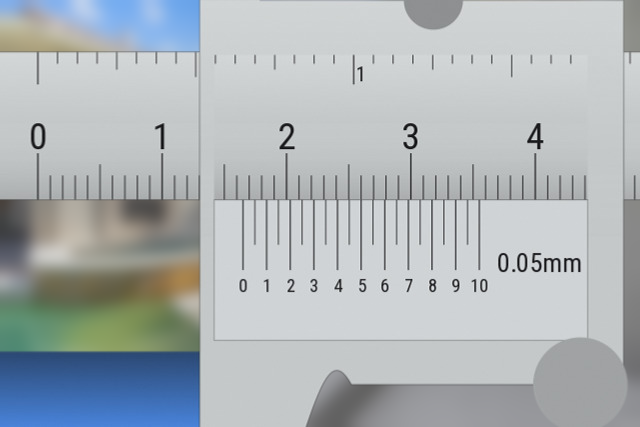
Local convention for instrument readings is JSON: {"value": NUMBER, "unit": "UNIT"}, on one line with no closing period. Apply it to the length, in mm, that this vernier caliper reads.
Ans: {"value": 16.5, "unit": "mm"}
